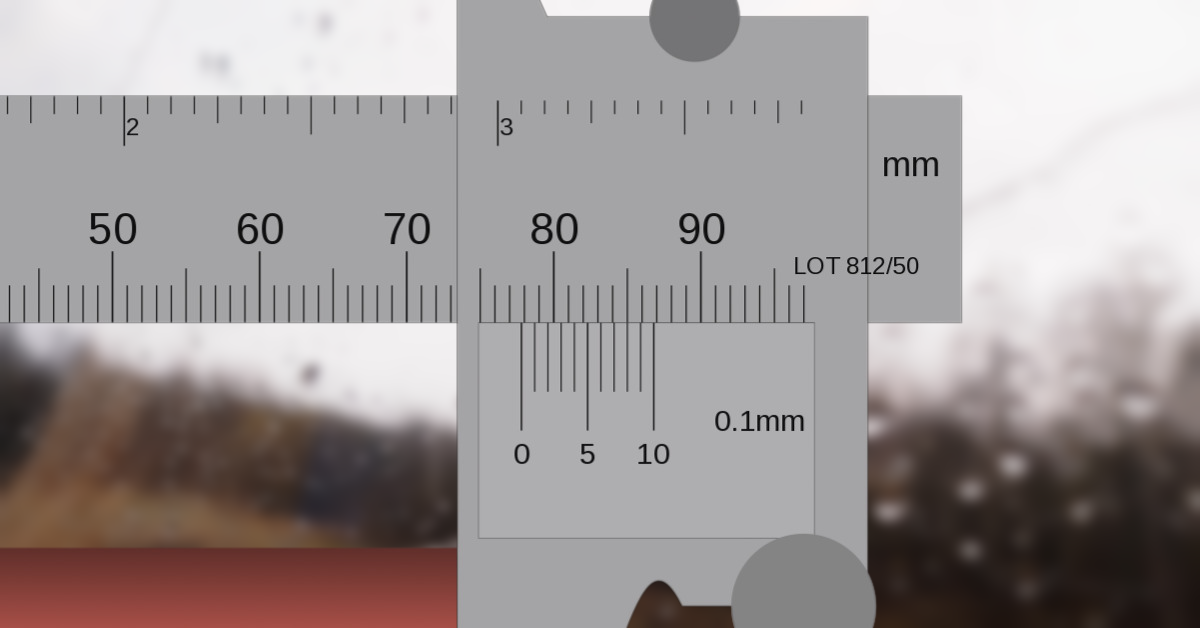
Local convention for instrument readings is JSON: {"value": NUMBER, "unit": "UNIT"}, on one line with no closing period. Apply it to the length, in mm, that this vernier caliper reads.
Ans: {"value": 77.8, "unit": "mm"}
